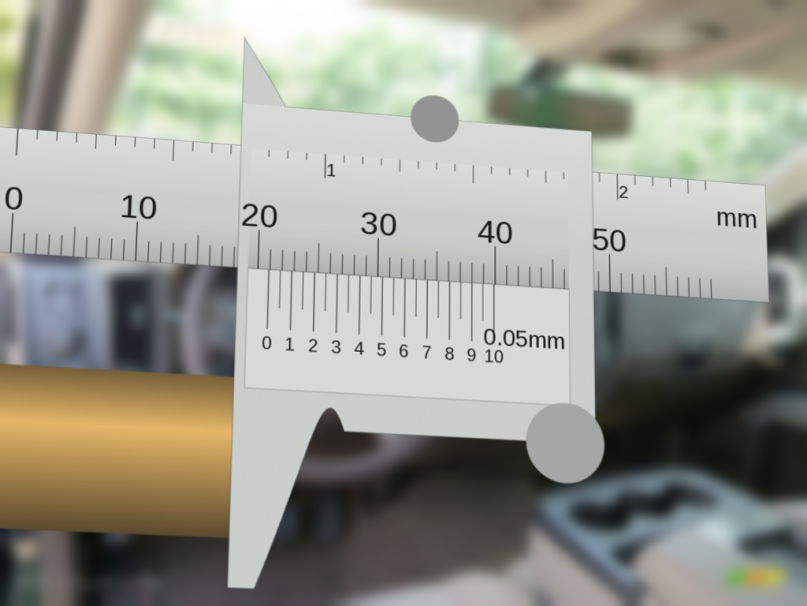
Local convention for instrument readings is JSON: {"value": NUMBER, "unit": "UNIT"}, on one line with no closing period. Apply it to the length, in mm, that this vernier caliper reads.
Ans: {"value": 20.9, "unit": "mm"}
